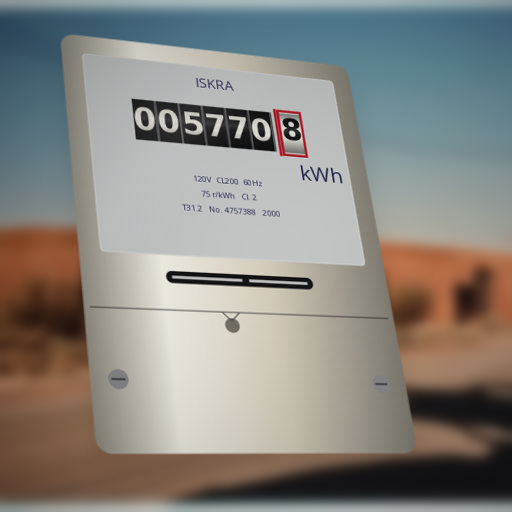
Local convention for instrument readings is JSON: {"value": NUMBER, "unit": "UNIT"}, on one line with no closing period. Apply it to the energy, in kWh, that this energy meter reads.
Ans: {"value": 5770.8, "unit": "kWh"}
